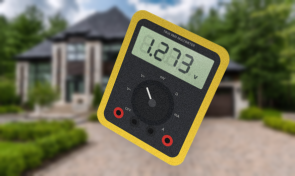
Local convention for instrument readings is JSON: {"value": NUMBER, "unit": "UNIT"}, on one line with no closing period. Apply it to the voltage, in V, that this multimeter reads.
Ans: {"value": 1.273, "unit": "V"}
